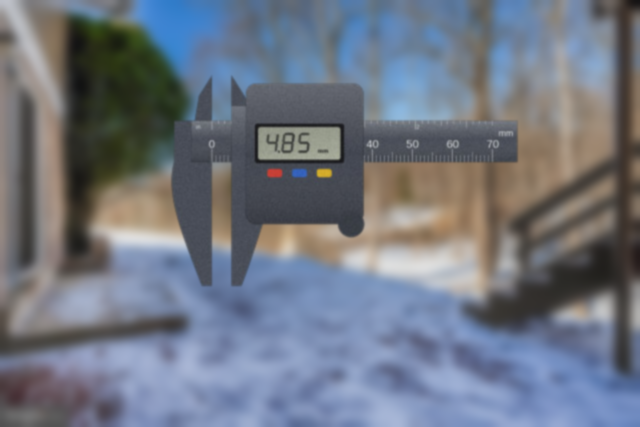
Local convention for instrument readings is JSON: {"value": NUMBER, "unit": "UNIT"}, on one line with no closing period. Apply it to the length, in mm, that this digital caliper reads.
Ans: {"value": 4.85, "unit": "mm"}
